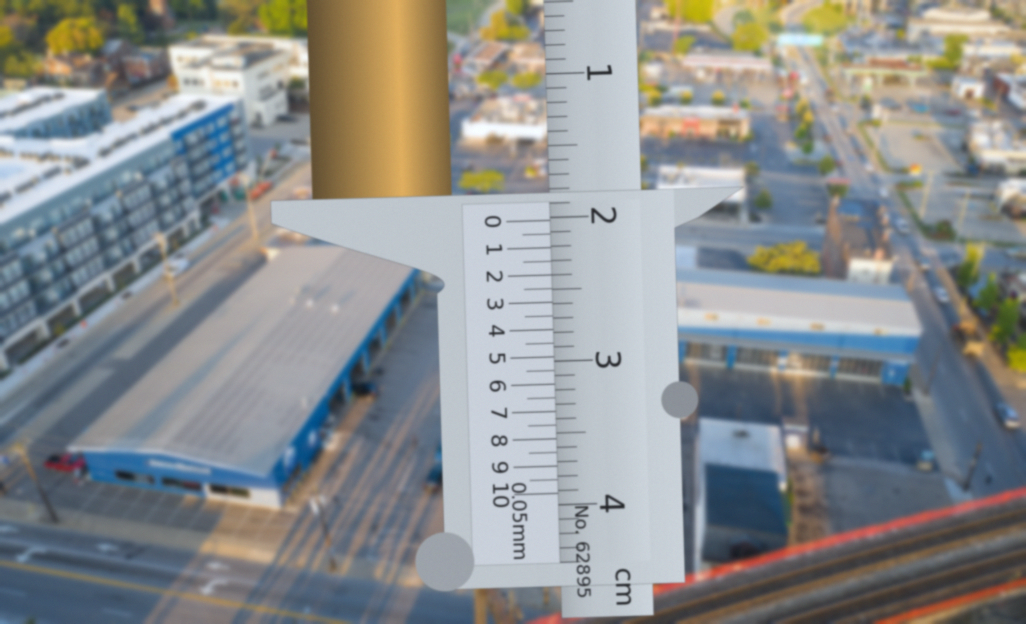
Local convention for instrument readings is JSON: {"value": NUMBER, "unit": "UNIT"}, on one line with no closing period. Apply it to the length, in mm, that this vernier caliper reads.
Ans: {"value": 20.2, "unit": "mm"}
